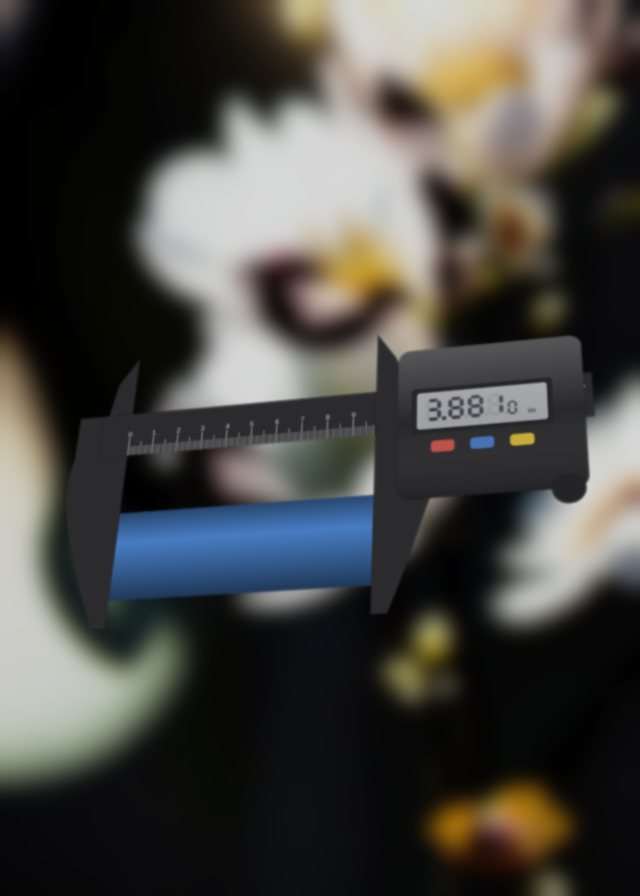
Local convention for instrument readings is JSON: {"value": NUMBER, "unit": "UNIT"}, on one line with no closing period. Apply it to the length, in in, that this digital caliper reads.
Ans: {"value": 3.8810, "unit": "in"}
